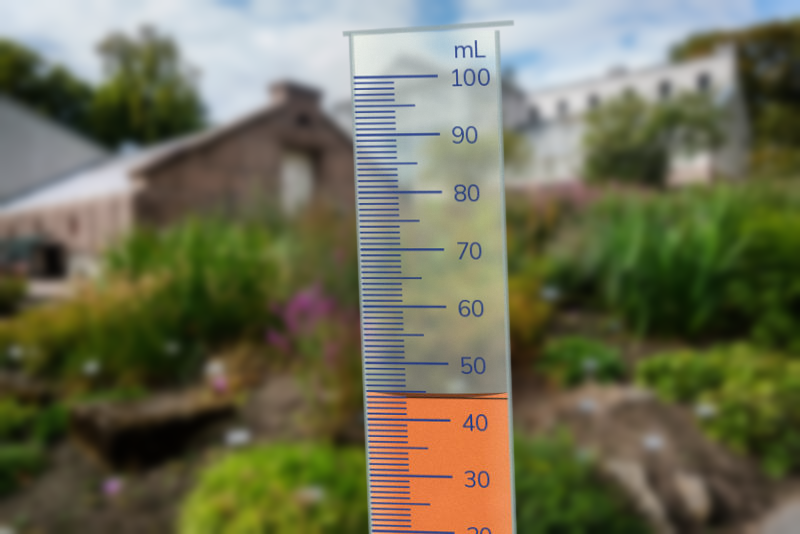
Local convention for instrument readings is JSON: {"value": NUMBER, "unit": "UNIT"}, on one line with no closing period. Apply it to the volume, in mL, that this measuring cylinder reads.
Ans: {"value": 44, "unit": "mL"}
